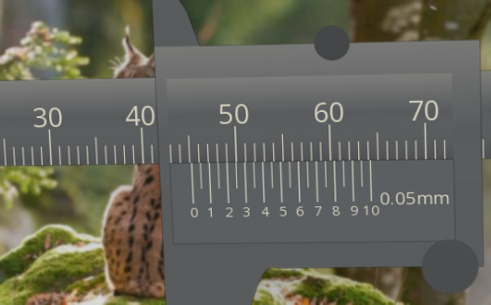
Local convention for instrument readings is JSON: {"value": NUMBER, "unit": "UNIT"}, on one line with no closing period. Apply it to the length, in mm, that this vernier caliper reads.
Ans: {"value": 45.2, "unit": "mm"}
